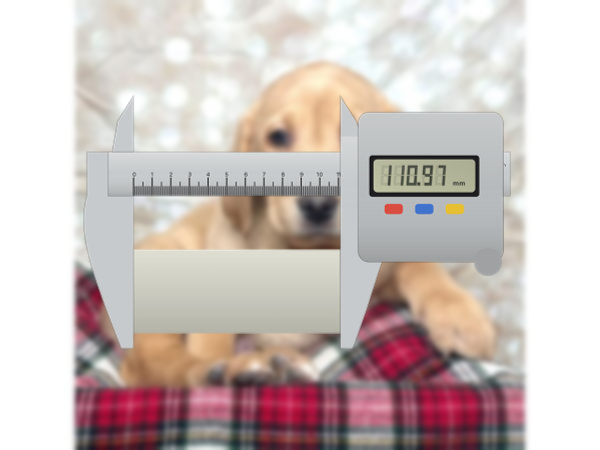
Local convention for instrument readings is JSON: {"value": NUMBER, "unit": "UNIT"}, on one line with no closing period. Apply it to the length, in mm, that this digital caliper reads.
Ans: {"value": 110.97, "unit": "mm"}
